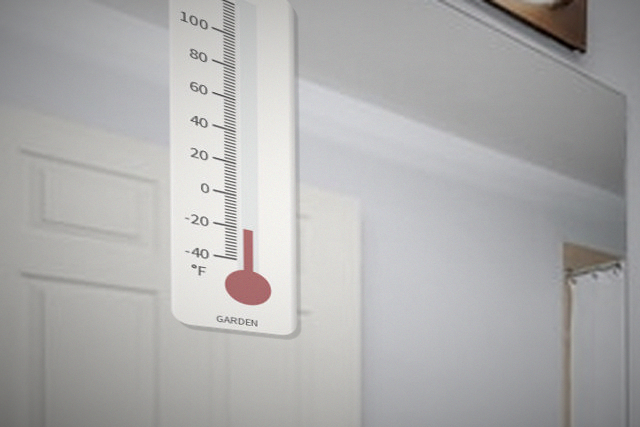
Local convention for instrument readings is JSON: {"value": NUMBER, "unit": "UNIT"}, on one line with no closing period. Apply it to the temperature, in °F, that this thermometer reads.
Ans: {"value": -20, "unit": "°F"}
